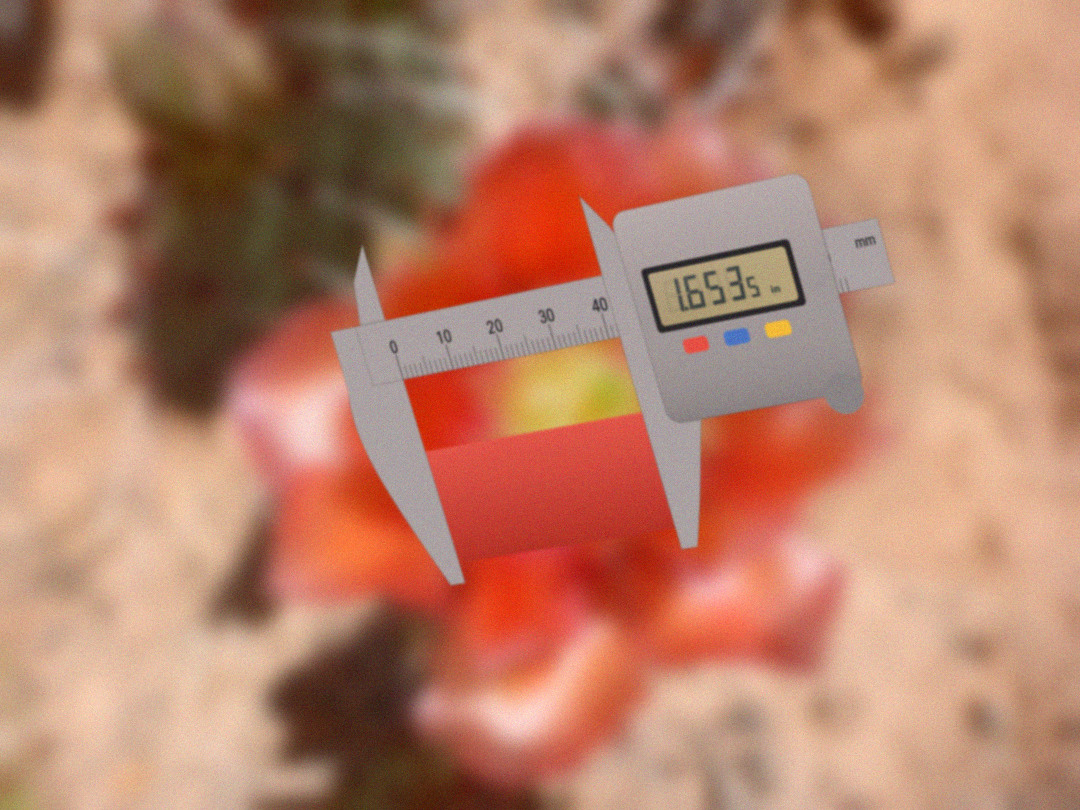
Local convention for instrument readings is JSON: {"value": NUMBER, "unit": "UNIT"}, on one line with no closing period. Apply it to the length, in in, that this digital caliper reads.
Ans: {"value": 1.6535, "unit": "in"}
